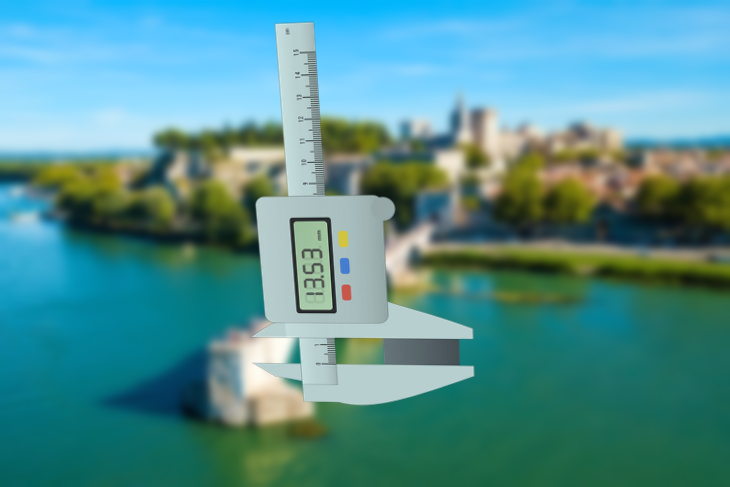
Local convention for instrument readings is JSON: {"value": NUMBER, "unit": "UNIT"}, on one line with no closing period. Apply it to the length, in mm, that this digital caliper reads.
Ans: {"value": 13.53, "unit": "mm"}
